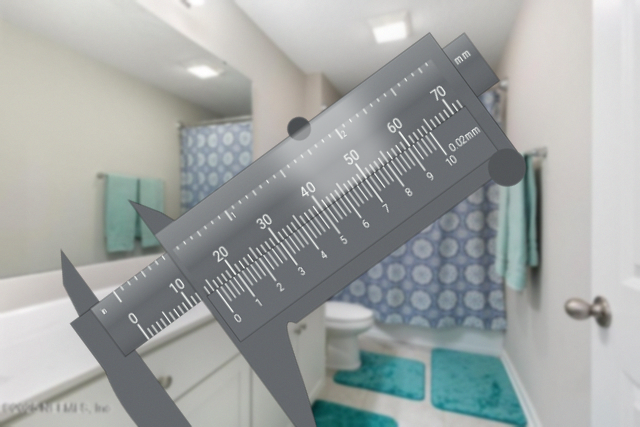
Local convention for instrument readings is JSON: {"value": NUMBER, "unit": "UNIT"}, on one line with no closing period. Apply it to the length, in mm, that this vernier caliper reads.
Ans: {"value": 15.5, "unit": "mm"}
